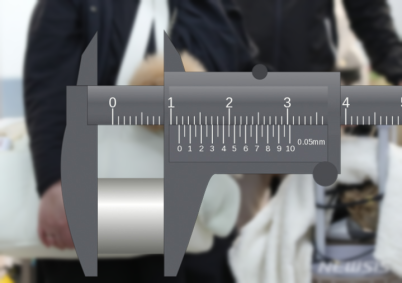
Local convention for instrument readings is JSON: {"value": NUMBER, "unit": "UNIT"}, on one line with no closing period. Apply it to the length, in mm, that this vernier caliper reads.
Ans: {"value": 11.4, "unit": "mm"}
